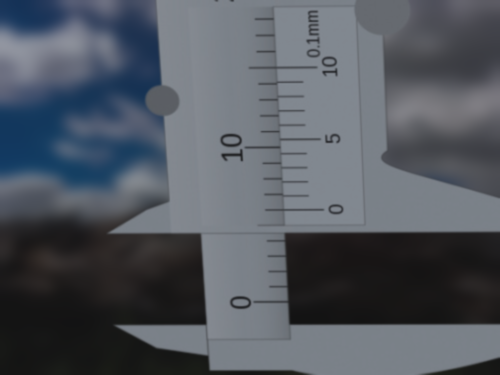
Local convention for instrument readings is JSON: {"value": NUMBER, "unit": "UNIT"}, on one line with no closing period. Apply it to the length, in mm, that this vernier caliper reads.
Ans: {"value": 6.0, "unit": "mm"}
